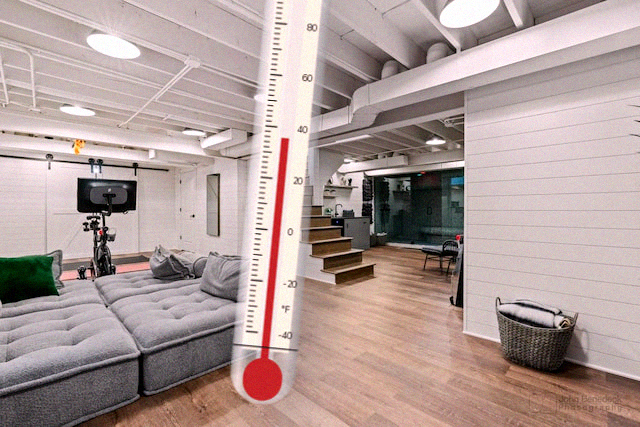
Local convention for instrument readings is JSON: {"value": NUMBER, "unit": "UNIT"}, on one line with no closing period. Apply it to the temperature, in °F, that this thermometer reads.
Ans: {"value": 36, "unit": "°F"}
